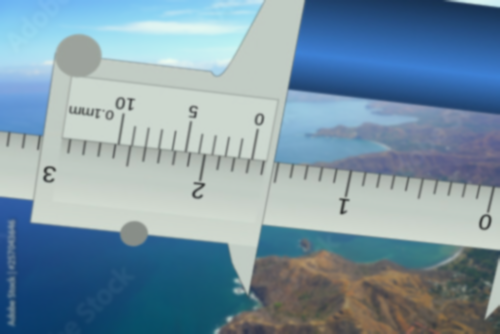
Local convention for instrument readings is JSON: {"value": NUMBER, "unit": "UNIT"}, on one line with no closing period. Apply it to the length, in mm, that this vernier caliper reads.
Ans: {"value": 16.8, "unit": "mm"}
